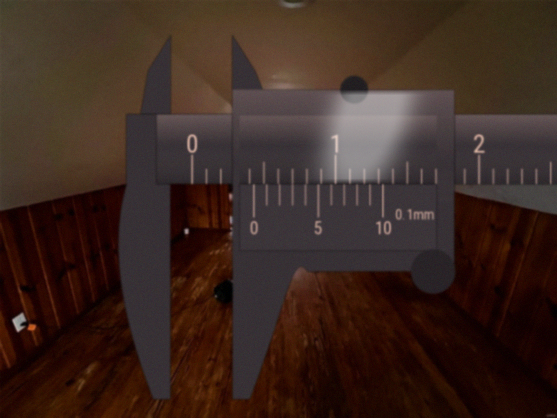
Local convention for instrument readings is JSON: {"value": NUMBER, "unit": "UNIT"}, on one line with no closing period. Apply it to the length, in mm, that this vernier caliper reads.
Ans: {"value": 4.3, "unit": "mm"}
